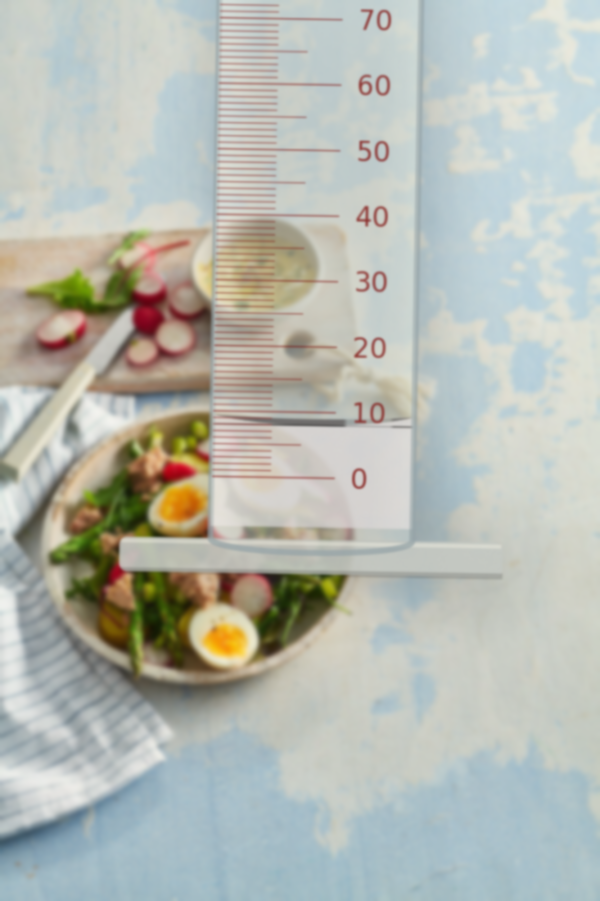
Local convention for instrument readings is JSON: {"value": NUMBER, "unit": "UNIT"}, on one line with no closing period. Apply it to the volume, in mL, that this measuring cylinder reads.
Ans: {"value": 8, "unit": "mL"}
